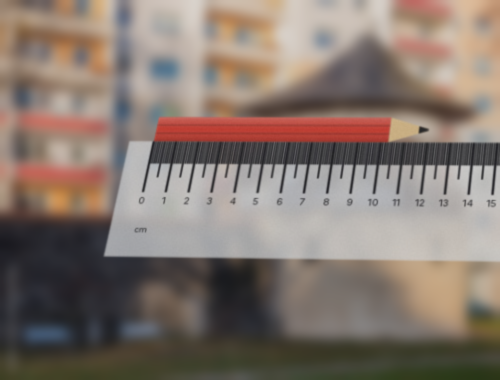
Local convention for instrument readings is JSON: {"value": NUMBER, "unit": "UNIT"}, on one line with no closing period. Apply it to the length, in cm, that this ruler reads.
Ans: {"value": 12, "unit": "cm"}
